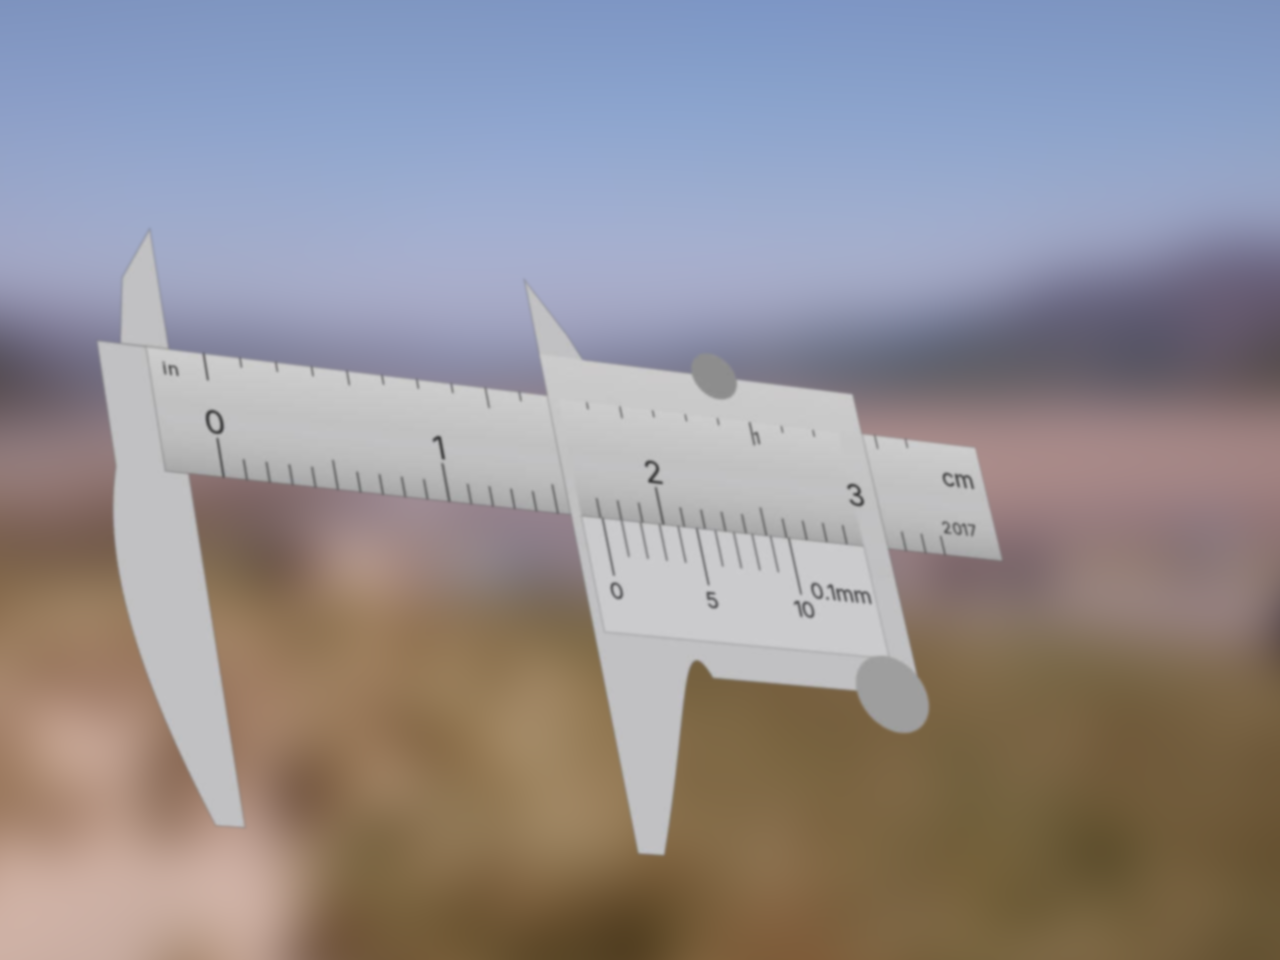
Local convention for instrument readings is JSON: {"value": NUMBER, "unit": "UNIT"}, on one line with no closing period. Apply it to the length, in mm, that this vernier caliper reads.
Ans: {"value": 17.1, "unit": "mm"}
